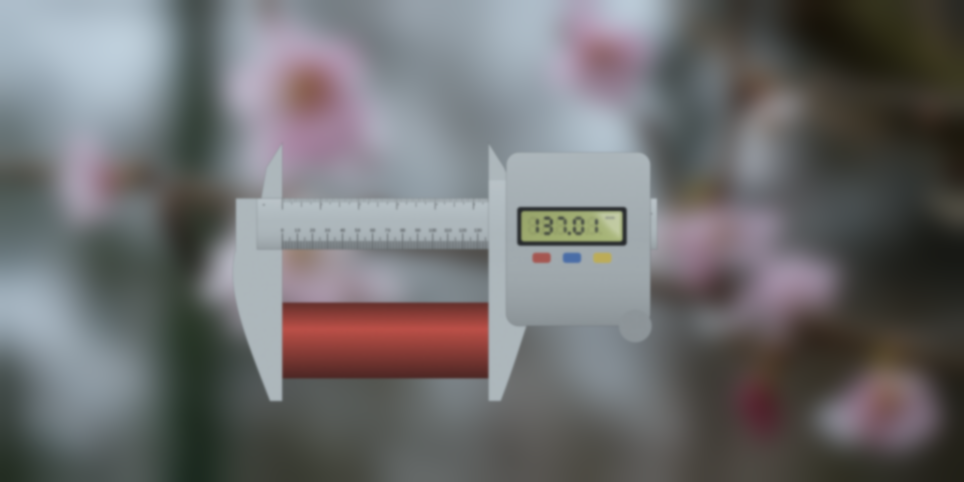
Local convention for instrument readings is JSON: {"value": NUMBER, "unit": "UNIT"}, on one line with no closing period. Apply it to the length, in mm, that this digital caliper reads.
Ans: {"value": 137.01, "unit": "mm"}
